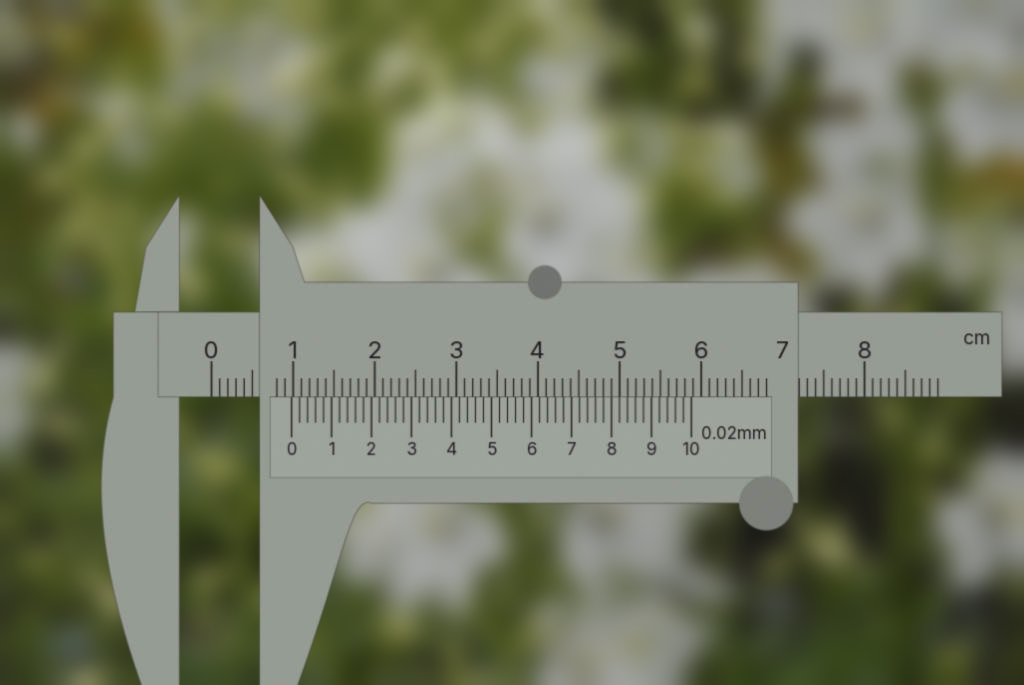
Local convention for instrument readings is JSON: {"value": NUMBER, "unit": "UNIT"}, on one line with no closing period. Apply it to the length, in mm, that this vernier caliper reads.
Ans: {"value": 9.8, "unit": "mm"}
